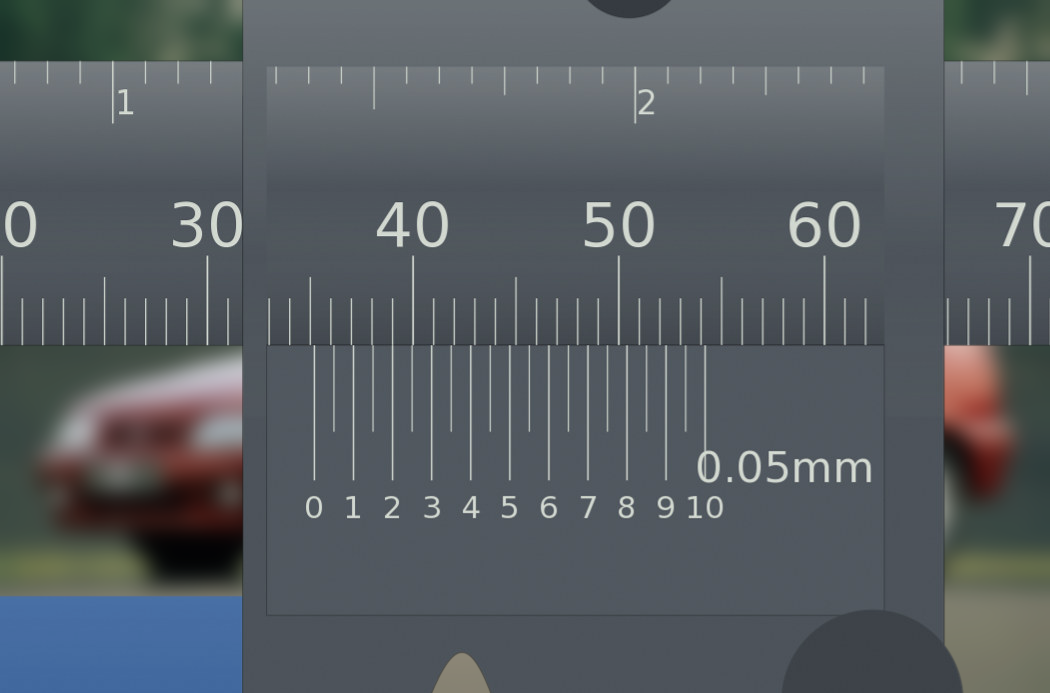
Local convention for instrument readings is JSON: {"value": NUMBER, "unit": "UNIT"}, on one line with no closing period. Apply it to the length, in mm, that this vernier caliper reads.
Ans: {"value": 35.2, "unit": "mm"}
